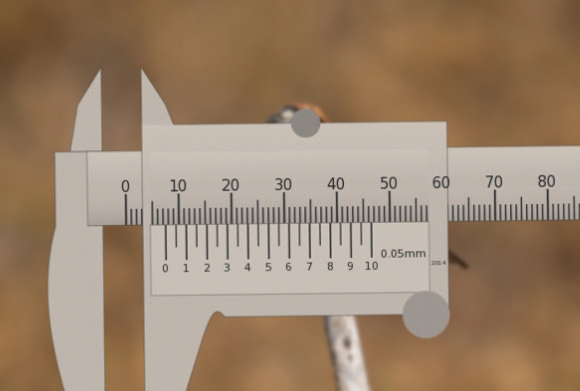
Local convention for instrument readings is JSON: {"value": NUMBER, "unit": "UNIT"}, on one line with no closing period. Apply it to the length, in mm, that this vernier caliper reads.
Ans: {"value": 7.5, "unit": "mm"}
